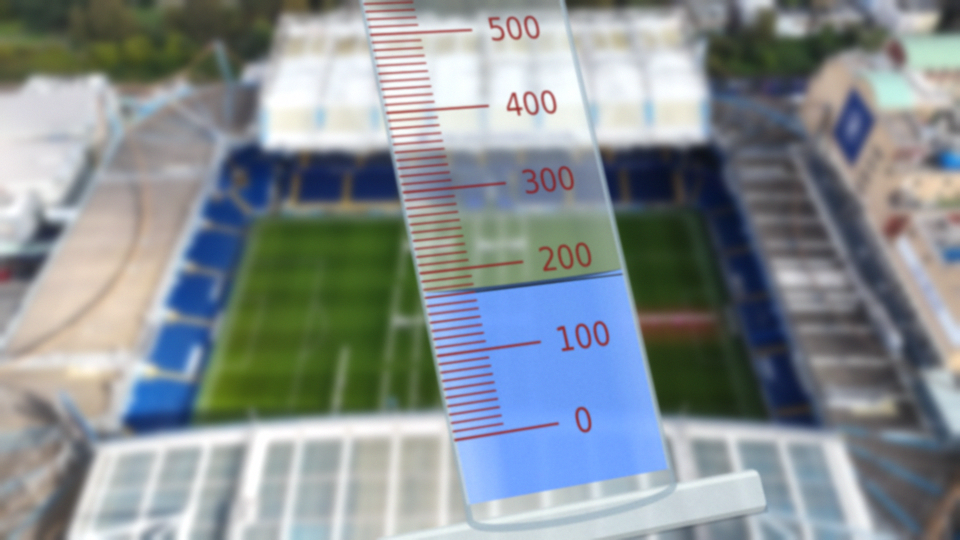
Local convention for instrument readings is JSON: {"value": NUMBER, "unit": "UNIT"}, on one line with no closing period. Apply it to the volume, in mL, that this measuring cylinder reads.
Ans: {"value": 170, "unit": "mL"}
